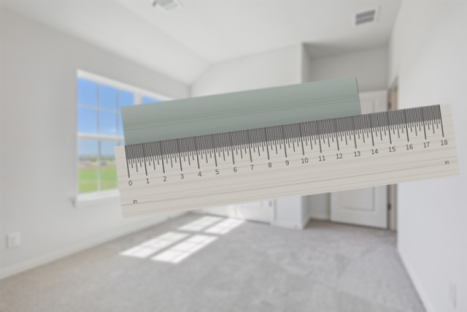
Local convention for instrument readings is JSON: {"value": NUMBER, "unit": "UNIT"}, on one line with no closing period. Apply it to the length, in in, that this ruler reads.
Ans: {"value": 13.5, "unit": "in"}
